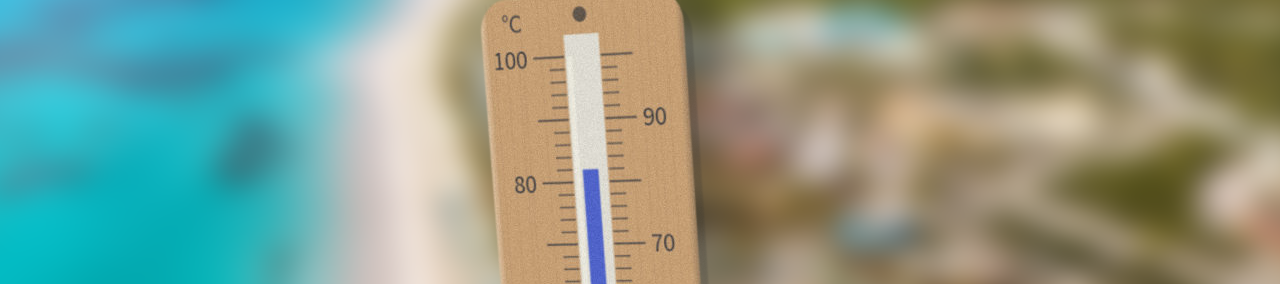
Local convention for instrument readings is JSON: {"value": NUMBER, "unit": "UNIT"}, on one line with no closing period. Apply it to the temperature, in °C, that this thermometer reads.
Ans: {"value": 82, "unit": "°C"}
